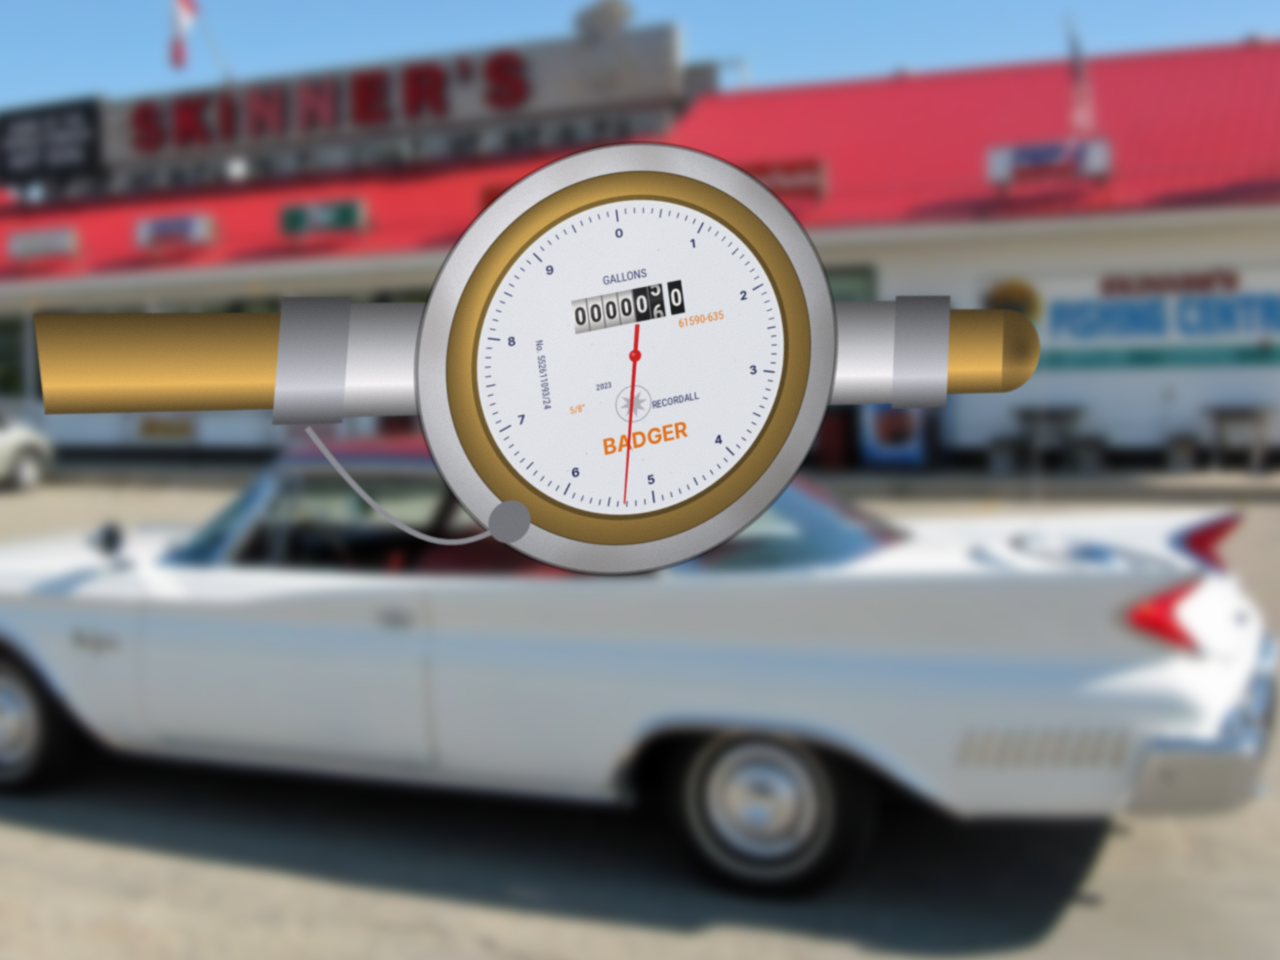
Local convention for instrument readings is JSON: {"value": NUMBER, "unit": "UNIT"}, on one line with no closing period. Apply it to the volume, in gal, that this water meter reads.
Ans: {"value": 55.3, "unit": "gal"}
